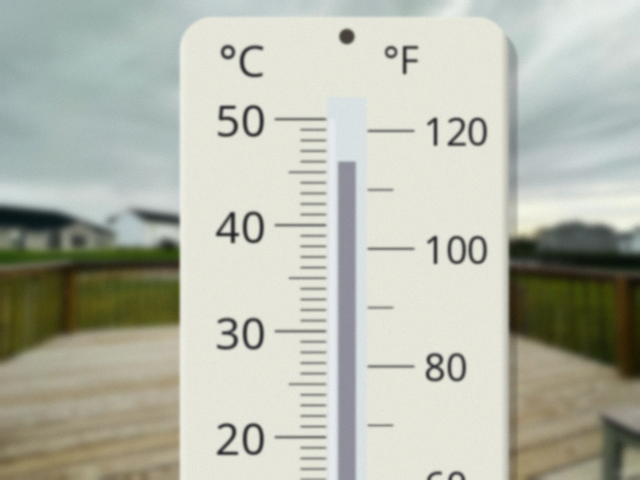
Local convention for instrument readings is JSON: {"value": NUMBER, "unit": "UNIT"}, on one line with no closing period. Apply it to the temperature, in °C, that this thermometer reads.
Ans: {"value": 46, "unit": "°C"}
